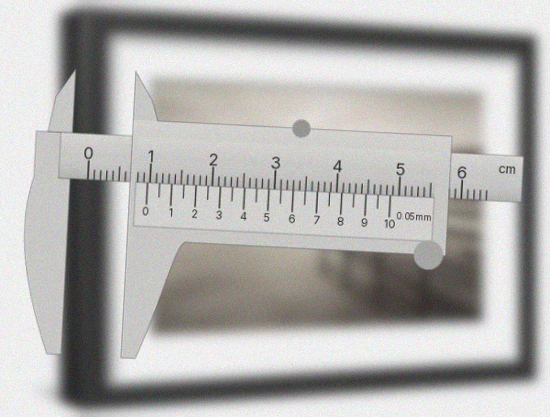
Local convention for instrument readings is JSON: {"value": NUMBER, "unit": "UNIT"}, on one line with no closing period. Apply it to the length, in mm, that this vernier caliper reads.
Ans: {"value": 9.6, "unit": "mm"}
